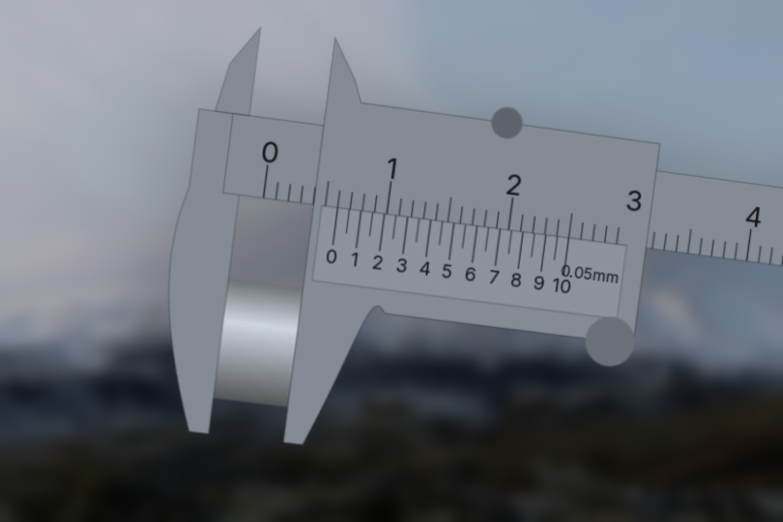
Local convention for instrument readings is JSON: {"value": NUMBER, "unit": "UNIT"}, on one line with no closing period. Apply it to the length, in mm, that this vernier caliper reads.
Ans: {"value": 6.0, "unit": "mm"}
